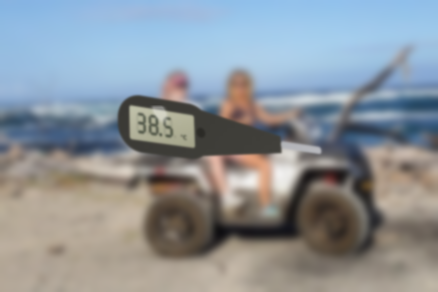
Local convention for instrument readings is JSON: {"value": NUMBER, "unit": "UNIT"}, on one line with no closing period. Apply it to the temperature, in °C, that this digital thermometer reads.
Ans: {"value": 38.5, "unit": "°C"}
